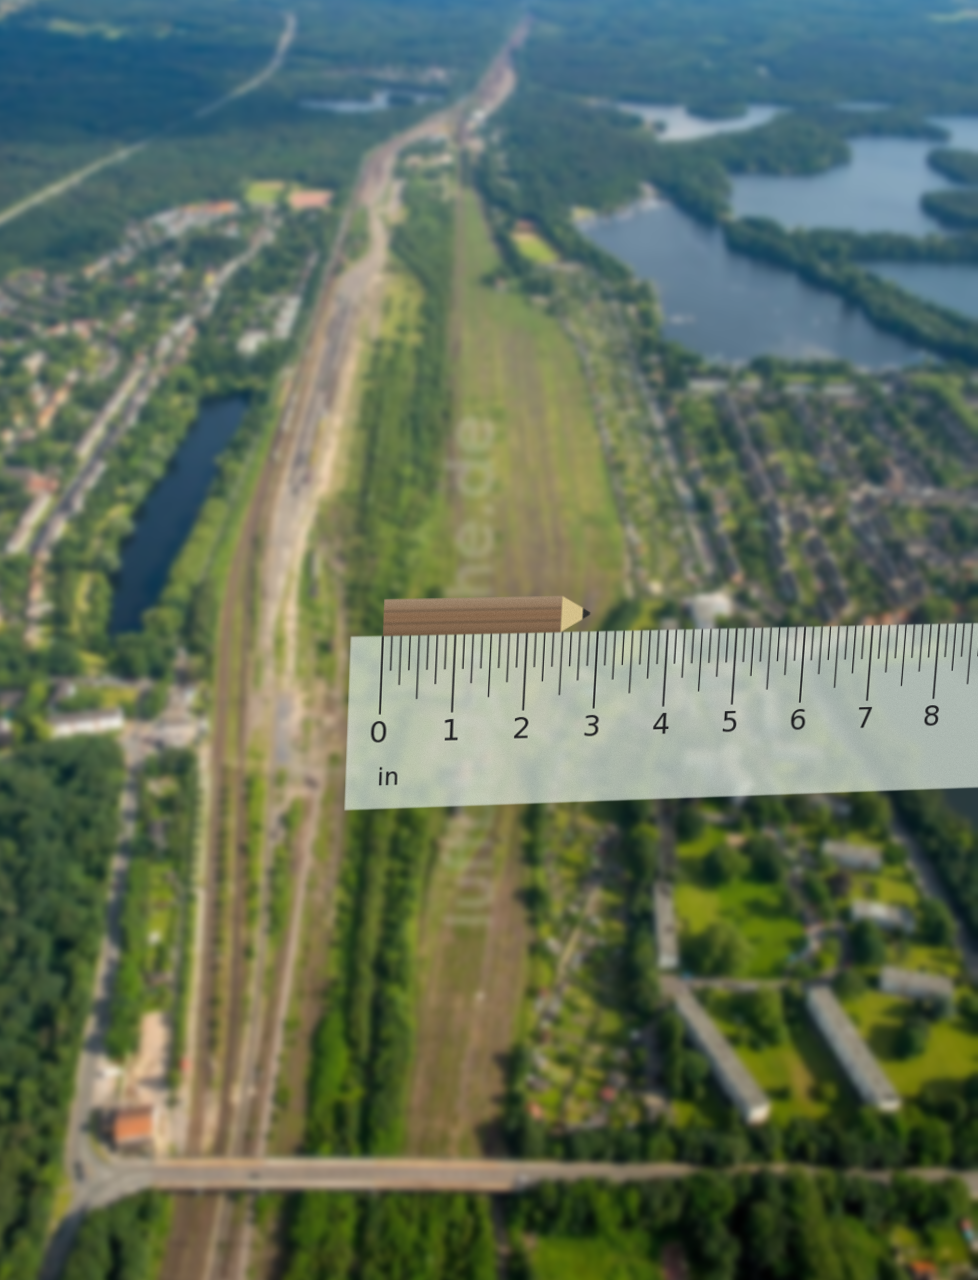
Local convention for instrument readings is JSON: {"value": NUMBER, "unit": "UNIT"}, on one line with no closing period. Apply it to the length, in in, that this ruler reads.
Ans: {"value": 2.875, "unit": "in"}
